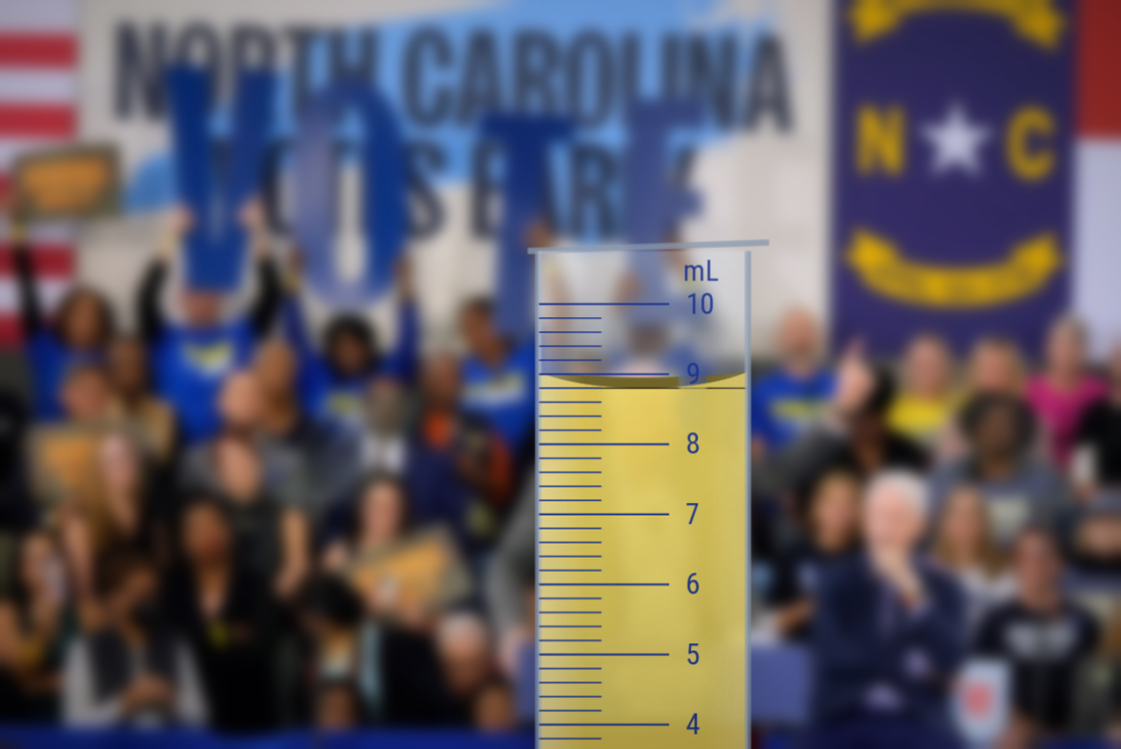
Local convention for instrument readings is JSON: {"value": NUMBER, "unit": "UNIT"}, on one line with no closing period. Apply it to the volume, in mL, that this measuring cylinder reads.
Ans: {"value": 8.8, "unit": "mL"}
